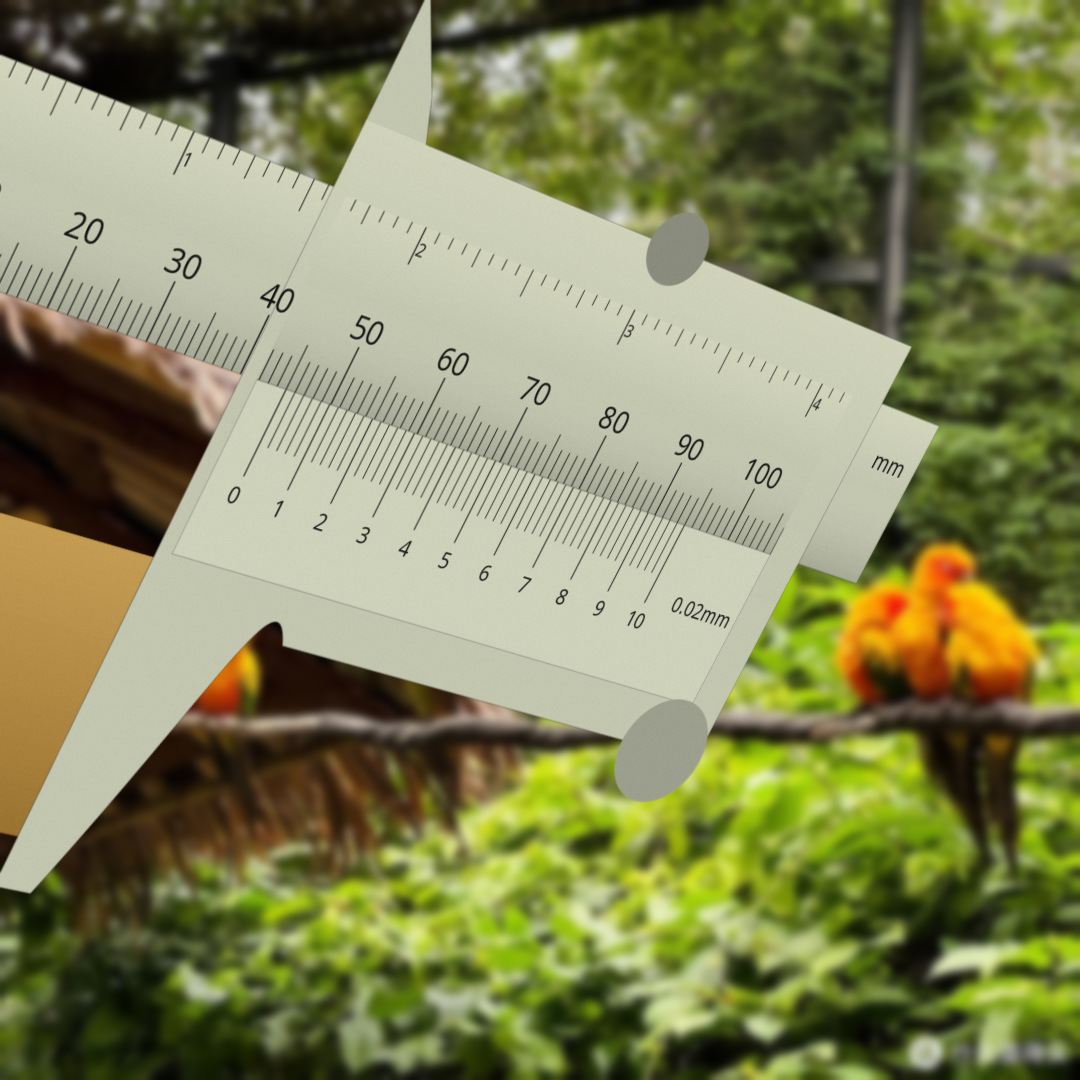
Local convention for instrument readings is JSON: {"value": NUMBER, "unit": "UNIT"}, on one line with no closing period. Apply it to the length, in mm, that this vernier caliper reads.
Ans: {"value": 45.0, "unit": "mm"}
